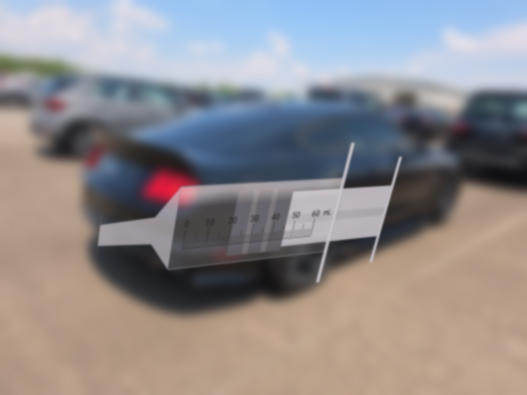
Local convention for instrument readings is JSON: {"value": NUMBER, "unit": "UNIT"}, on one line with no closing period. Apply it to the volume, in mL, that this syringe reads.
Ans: {"value": 20, "unit": "mL"}
